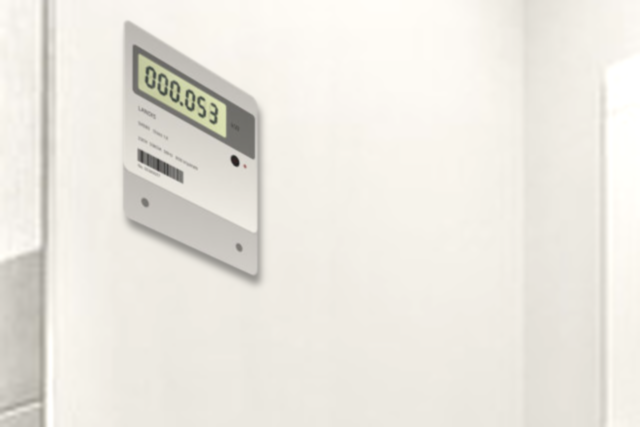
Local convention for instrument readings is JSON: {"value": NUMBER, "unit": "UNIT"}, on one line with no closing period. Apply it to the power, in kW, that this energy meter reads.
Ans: {"value": 0.053, "unit": "kW"}
